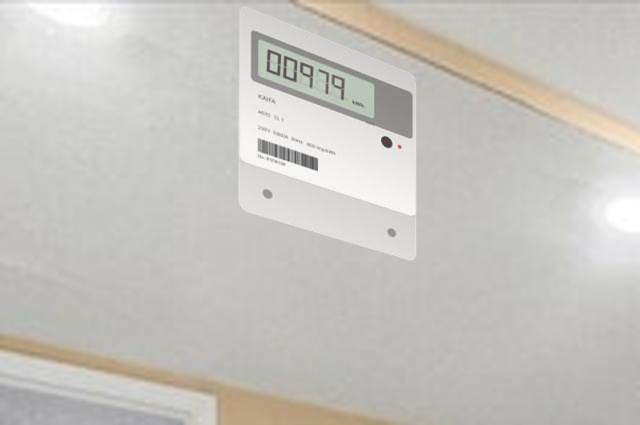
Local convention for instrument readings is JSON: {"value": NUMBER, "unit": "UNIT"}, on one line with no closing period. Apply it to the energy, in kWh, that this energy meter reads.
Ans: {"value": 979, "unit": "kWh"}
